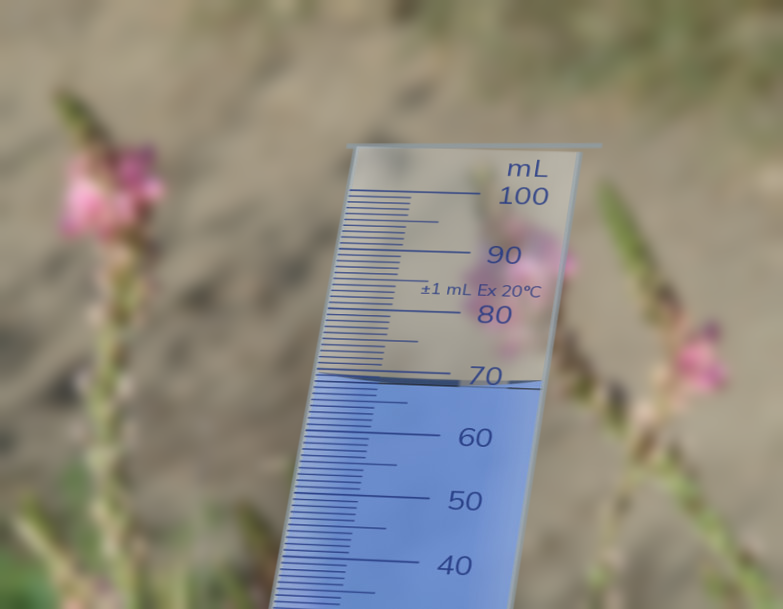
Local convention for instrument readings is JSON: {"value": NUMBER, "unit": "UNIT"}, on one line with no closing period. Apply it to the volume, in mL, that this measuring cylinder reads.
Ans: {"value": 68, "unit": "mL"}
